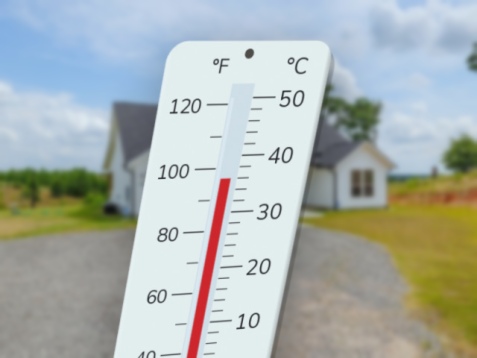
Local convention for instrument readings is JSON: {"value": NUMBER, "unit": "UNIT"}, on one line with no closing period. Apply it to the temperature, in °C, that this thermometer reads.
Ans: {"value": 36, "unit": "°C"}
